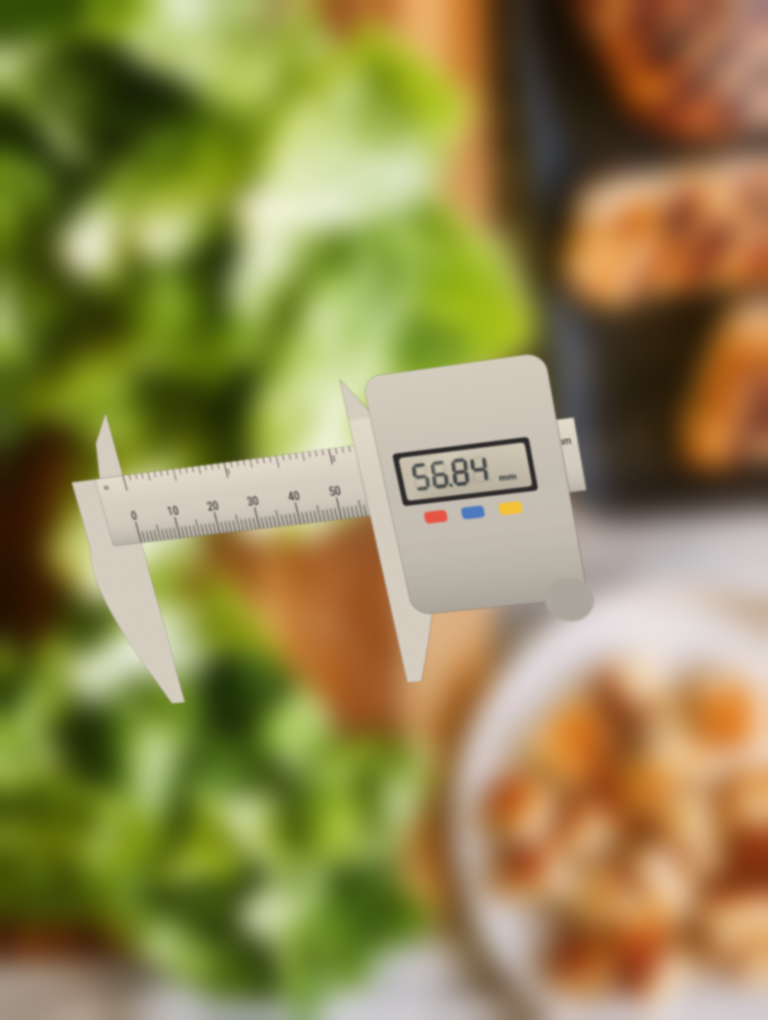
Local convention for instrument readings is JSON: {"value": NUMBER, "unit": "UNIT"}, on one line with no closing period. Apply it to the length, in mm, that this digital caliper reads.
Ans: {"value": 56.84, "unit": "mm"}
